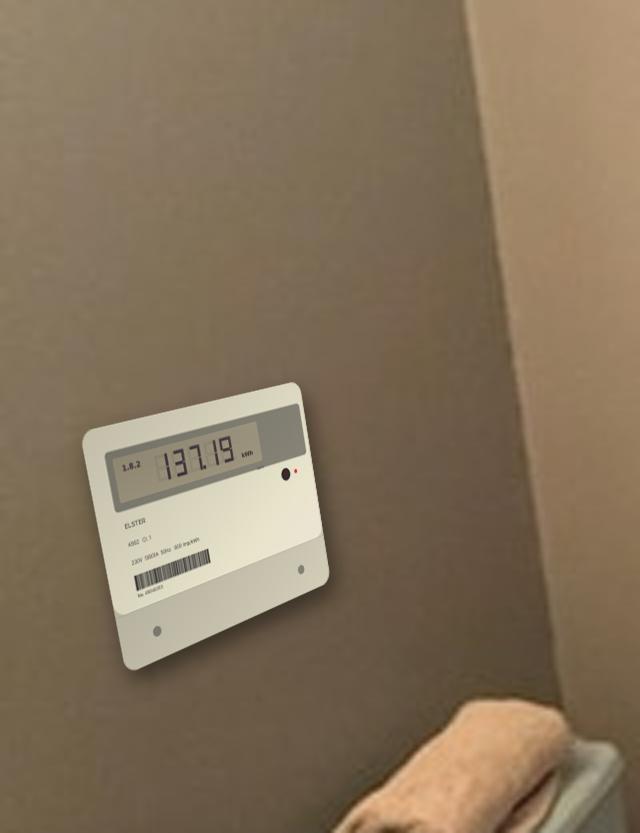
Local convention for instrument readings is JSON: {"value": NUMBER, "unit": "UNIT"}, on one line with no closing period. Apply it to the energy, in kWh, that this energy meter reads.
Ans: {"value": 137.19, "unit": "kWh"}
